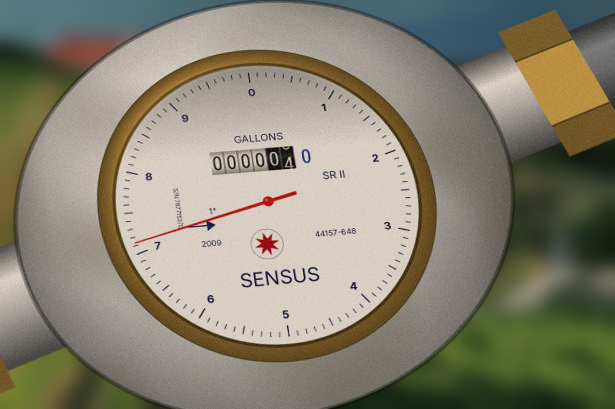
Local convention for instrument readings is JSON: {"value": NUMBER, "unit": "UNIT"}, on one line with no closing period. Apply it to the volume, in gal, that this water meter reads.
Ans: {"value": 37.1, "unit": "gal"}
